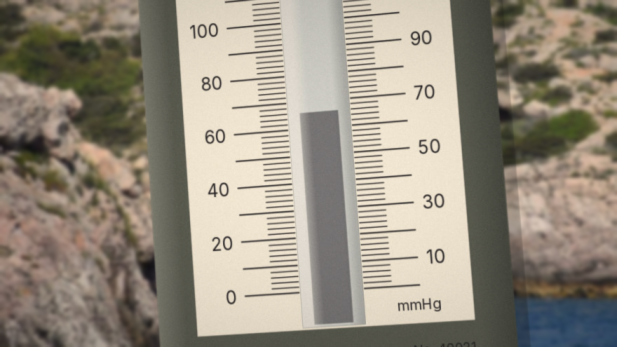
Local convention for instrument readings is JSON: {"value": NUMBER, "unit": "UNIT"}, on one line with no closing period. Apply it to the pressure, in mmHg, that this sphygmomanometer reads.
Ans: {"value": 66, "unit": "mmHg"}
